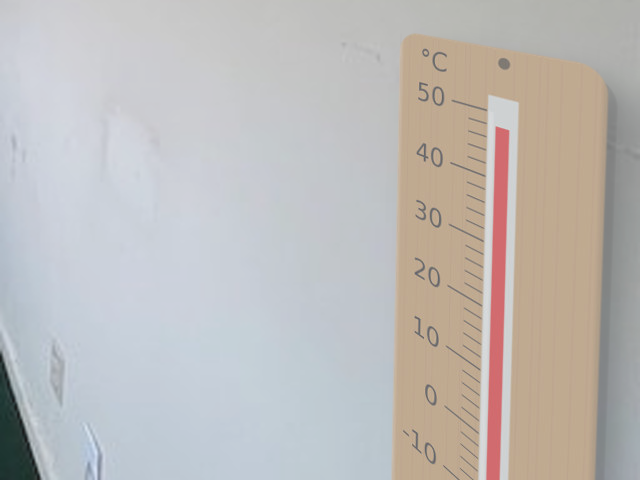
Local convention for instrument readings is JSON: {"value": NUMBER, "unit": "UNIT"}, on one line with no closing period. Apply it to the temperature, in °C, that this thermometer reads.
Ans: {"value": 48, "unit": "°C"}
